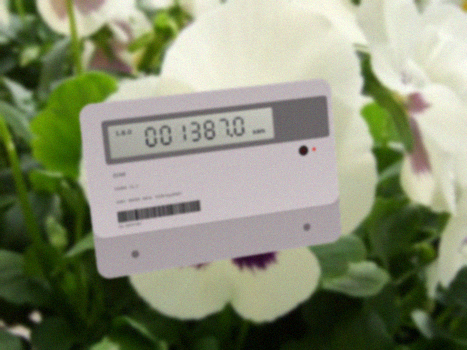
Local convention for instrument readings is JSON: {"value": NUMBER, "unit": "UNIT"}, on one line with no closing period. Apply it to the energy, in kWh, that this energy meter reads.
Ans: {"value": 1387.0, "unit": "kWh"}
